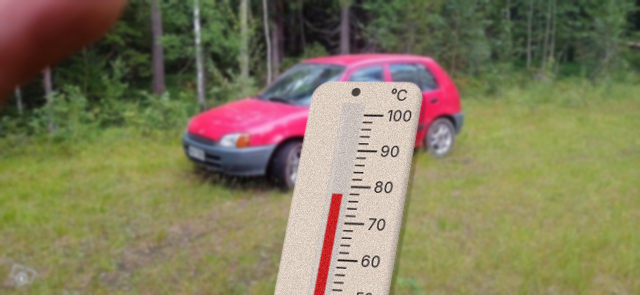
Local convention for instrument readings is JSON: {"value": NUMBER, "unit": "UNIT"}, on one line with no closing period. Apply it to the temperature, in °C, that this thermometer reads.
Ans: {"value": 78, "unit": "°C"}
